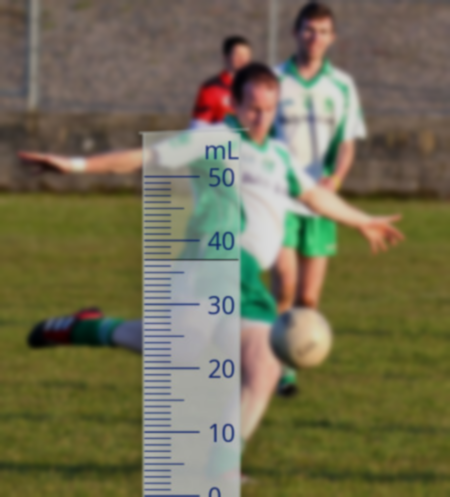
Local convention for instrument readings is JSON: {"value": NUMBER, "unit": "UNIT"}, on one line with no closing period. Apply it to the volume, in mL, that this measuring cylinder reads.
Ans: {"value": 37, "unit": "mL"}
